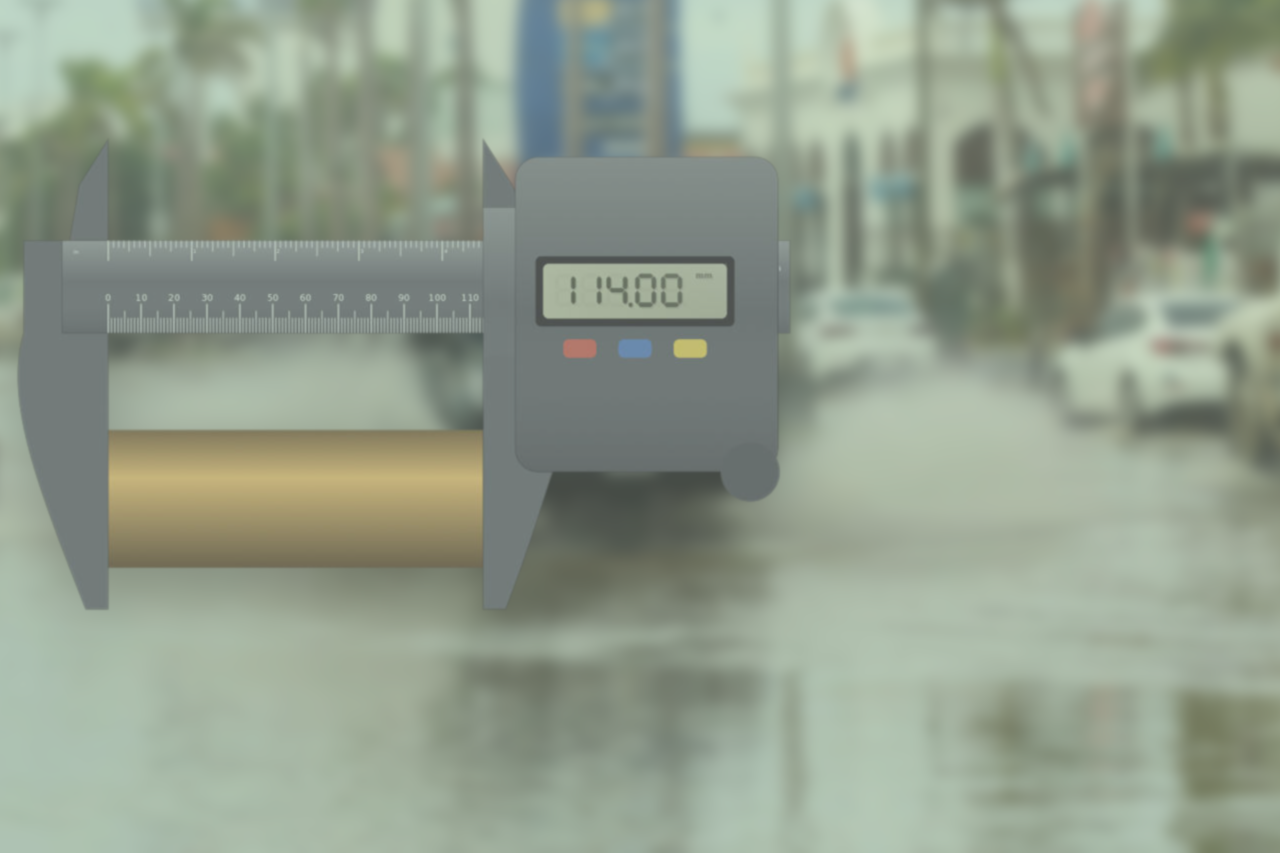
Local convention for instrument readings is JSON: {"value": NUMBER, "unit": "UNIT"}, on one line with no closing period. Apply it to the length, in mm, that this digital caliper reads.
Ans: {"value": 114.00, "unit": "mm"}
